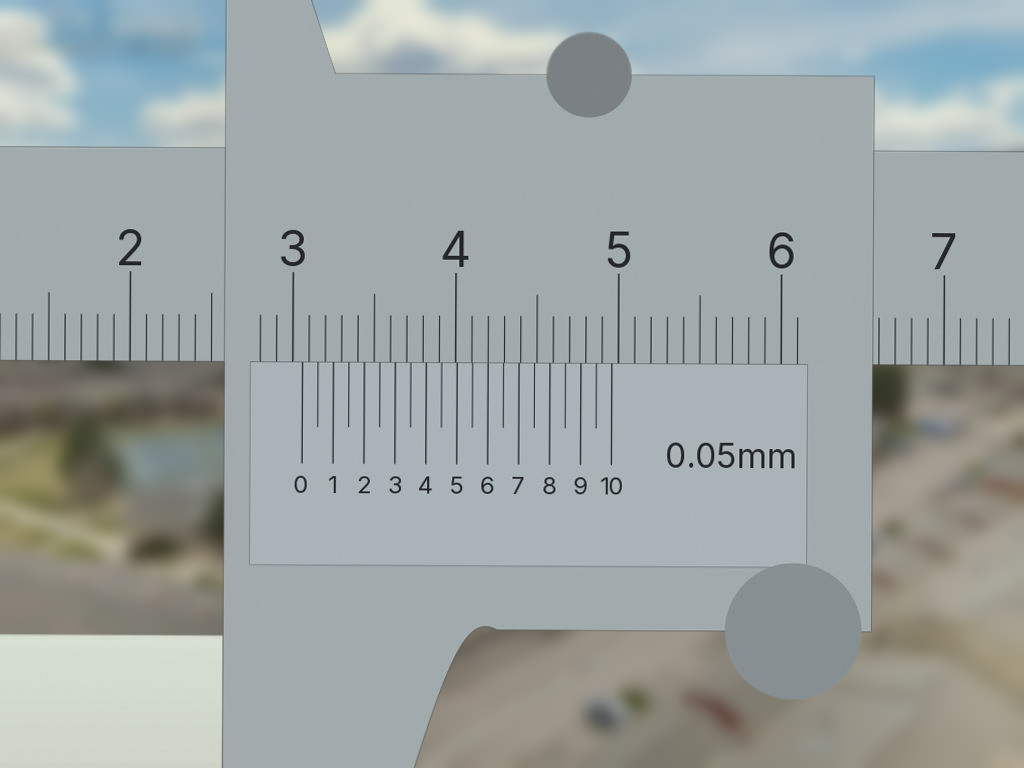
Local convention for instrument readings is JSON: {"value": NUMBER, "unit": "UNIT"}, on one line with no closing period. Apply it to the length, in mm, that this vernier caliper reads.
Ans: {"value": 30.6, "unit": "mm"}
